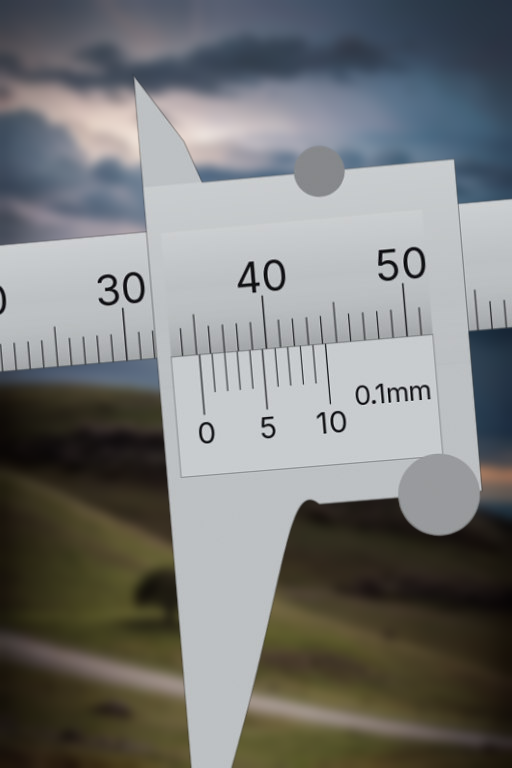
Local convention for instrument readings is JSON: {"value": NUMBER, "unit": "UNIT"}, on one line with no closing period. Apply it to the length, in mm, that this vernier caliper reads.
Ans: {"value": 35.2, "unit": "mm"}
